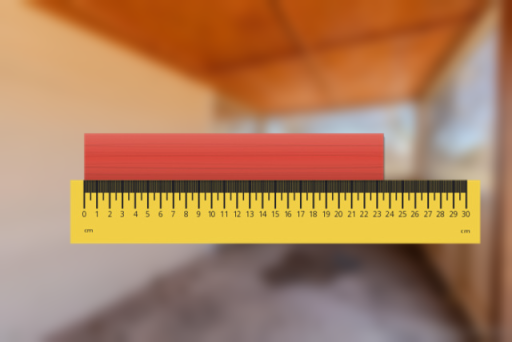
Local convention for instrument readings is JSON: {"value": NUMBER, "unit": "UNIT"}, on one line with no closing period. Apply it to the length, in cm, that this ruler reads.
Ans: {"value": 23.5, "unit": "cm"}
